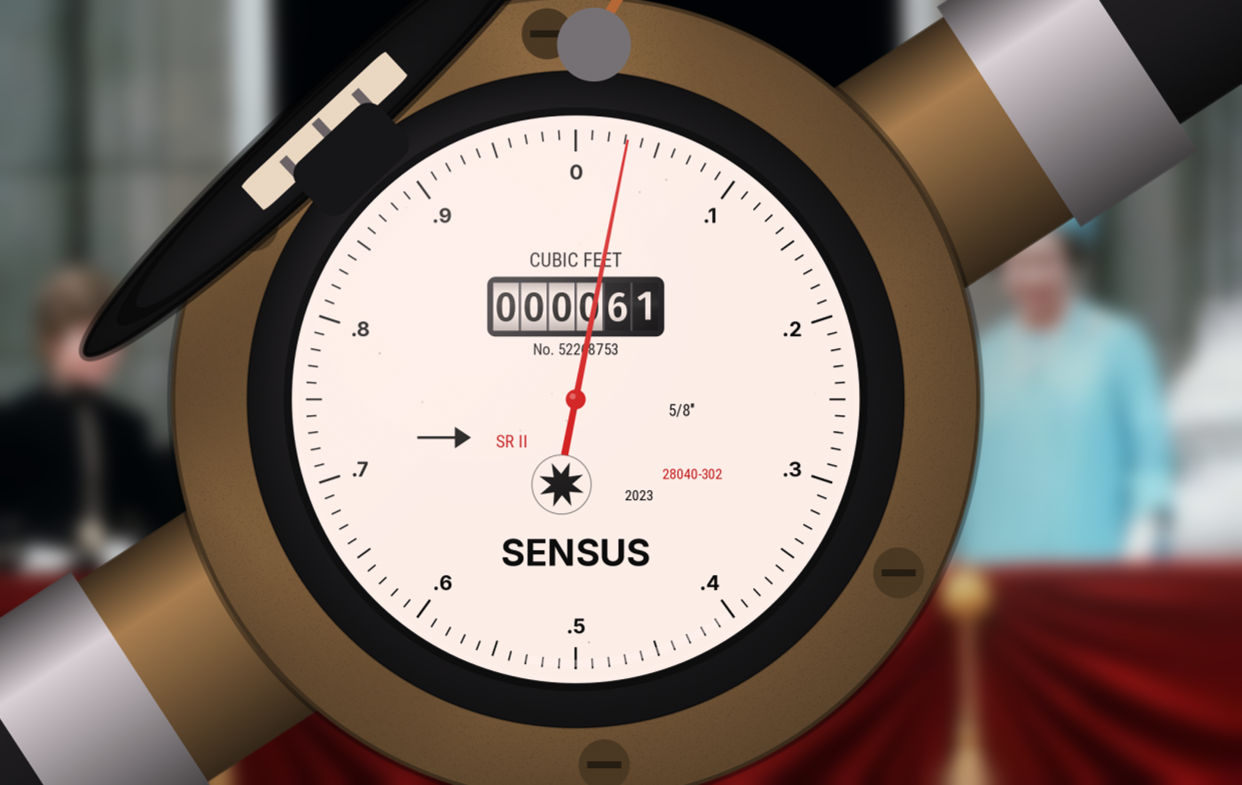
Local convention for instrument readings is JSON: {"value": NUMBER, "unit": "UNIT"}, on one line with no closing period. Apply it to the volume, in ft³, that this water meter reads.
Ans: {"value": 61.03, "unit": "ft³"}
